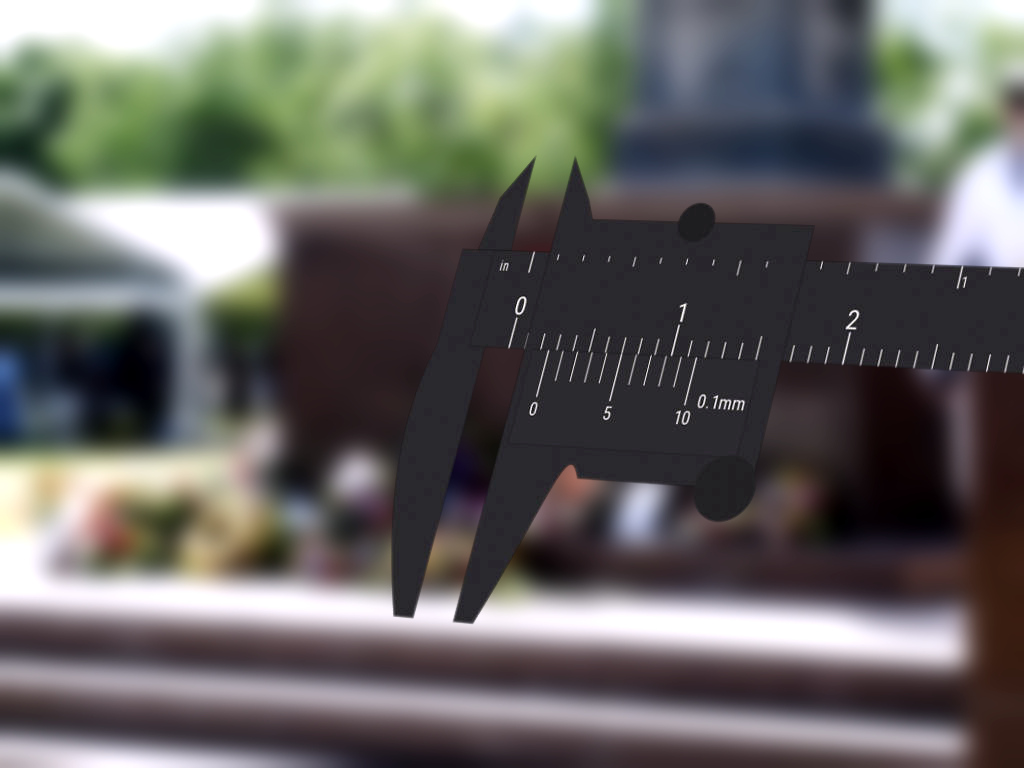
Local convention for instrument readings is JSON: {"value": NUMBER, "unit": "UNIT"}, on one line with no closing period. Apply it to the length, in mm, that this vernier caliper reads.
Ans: {"value": 2.5, "unit": "mm"}
